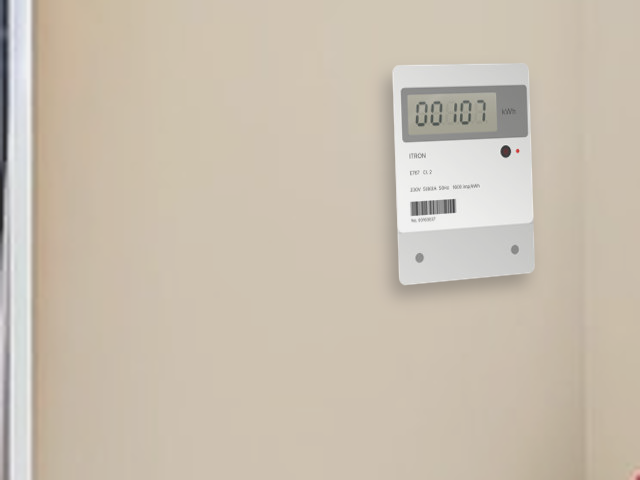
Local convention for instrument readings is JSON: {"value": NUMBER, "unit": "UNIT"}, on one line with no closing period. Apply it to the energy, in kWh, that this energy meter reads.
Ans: {"value": 107, "unit": "kWh"}
